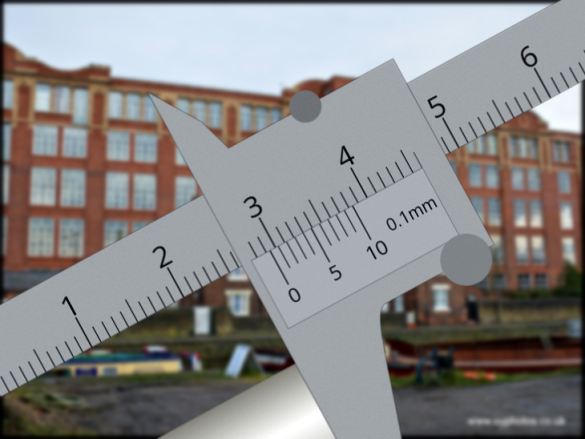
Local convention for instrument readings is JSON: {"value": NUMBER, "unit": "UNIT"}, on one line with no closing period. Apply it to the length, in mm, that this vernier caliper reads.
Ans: {"value": 29.4, "unit": "mm"}
